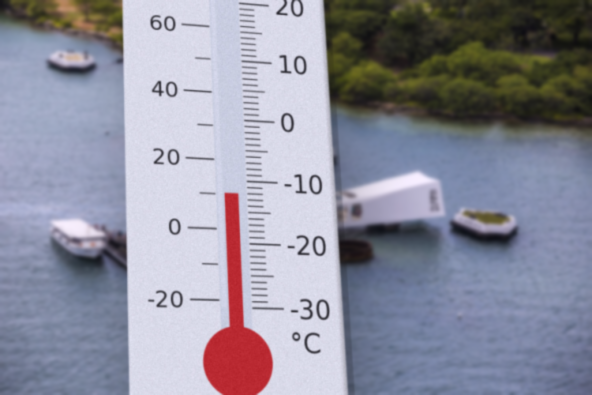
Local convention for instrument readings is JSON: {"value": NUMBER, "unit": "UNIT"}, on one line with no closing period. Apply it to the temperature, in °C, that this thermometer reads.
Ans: {"value": -12, "unit": "°C"}
